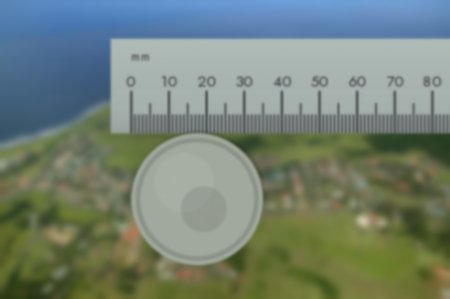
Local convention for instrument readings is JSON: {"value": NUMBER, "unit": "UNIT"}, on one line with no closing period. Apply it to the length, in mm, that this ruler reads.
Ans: {"value": 35, "unit": "mm"}
